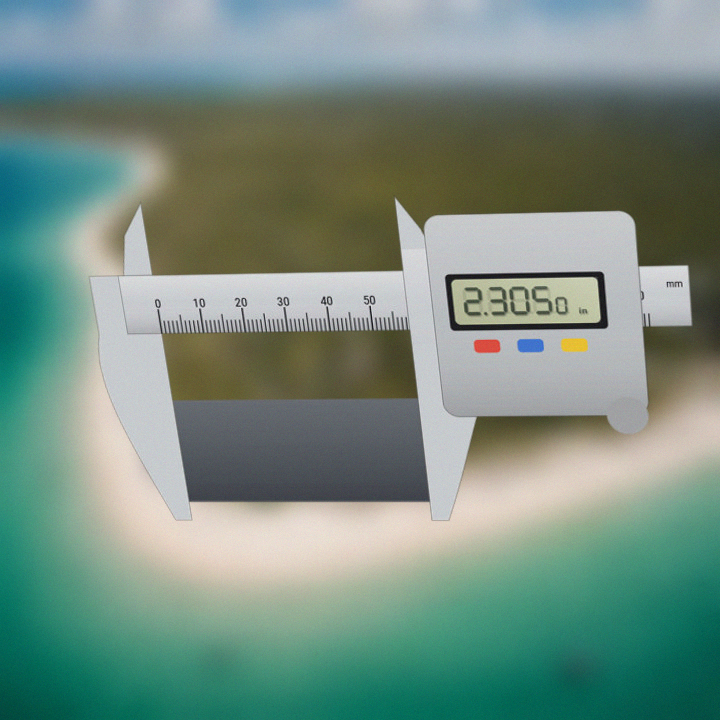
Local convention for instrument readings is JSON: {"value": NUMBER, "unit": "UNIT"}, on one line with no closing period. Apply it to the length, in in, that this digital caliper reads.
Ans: {"value": 2.3050, "unit": "in"}
